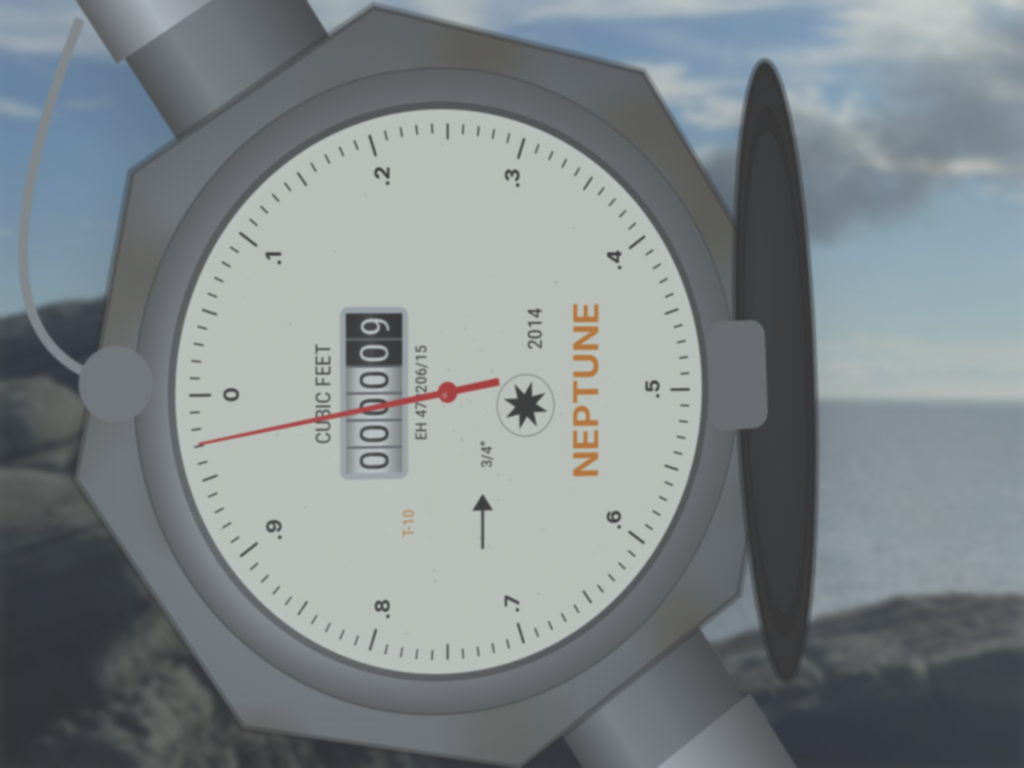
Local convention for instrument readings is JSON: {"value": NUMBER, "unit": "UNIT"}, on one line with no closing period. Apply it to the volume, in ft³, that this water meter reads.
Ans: {"value": 8.97, "unit": "ft³"}
